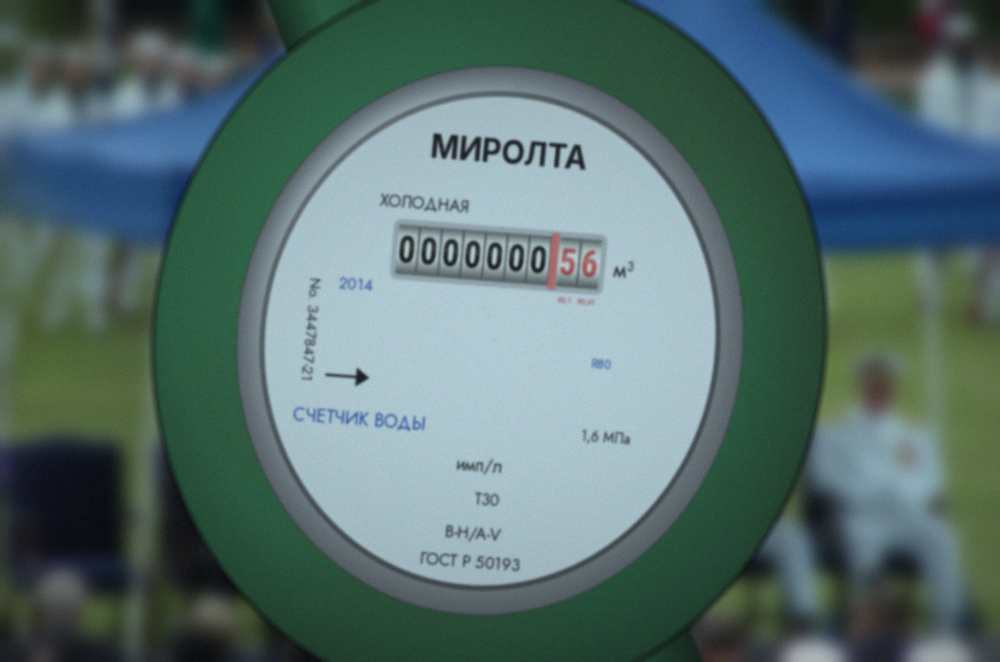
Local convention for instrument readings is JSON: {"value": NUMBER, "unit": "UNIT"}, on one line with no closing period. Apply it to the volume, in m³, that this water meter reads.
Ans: {"value": 0.56, "unit": "m³"}
